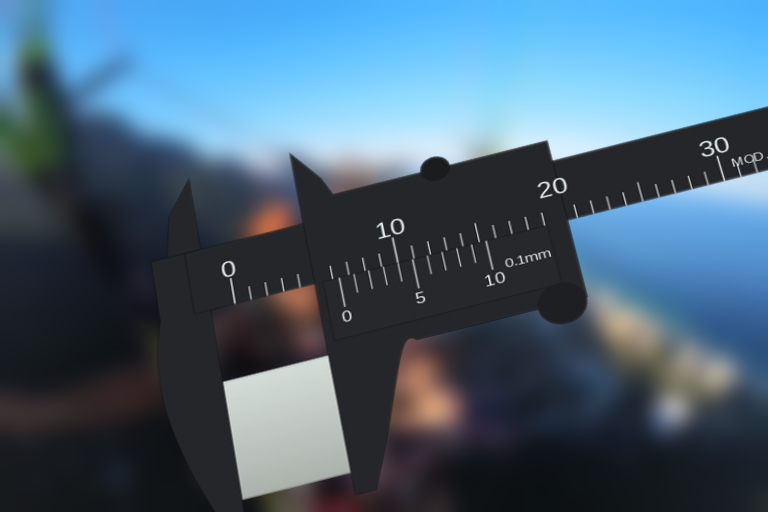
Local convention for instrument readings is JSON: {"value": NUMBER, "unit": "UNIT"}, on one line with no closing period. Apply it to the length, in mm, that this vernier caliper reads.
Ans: {"value": 6.4, "unit": "mm"}
